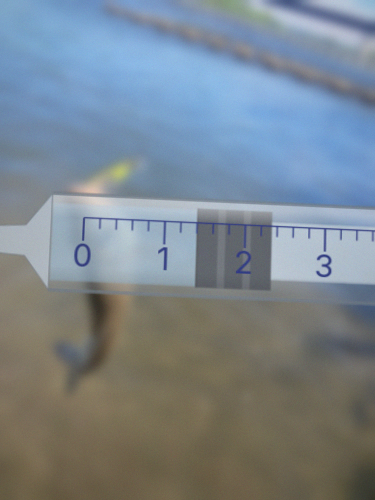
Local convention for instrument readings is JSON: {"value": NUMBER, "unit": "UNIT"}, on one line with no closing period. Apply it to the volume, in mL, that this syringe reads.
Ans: {"value": 1.4, "unit": "mL"}
